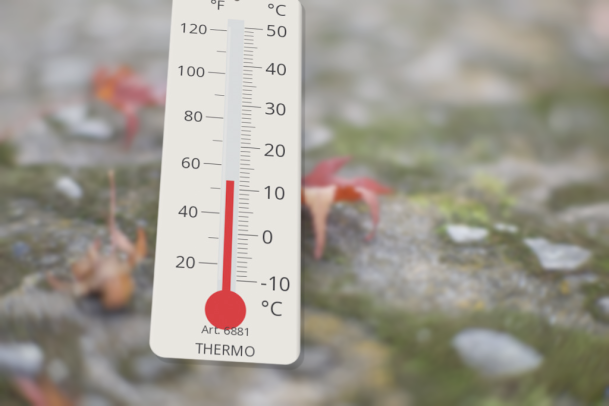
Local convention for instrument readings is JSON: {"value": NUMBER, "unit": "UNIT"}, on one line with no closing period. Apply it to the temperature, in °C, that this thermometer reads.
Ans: {"value": 12, "unit": "°C"}
